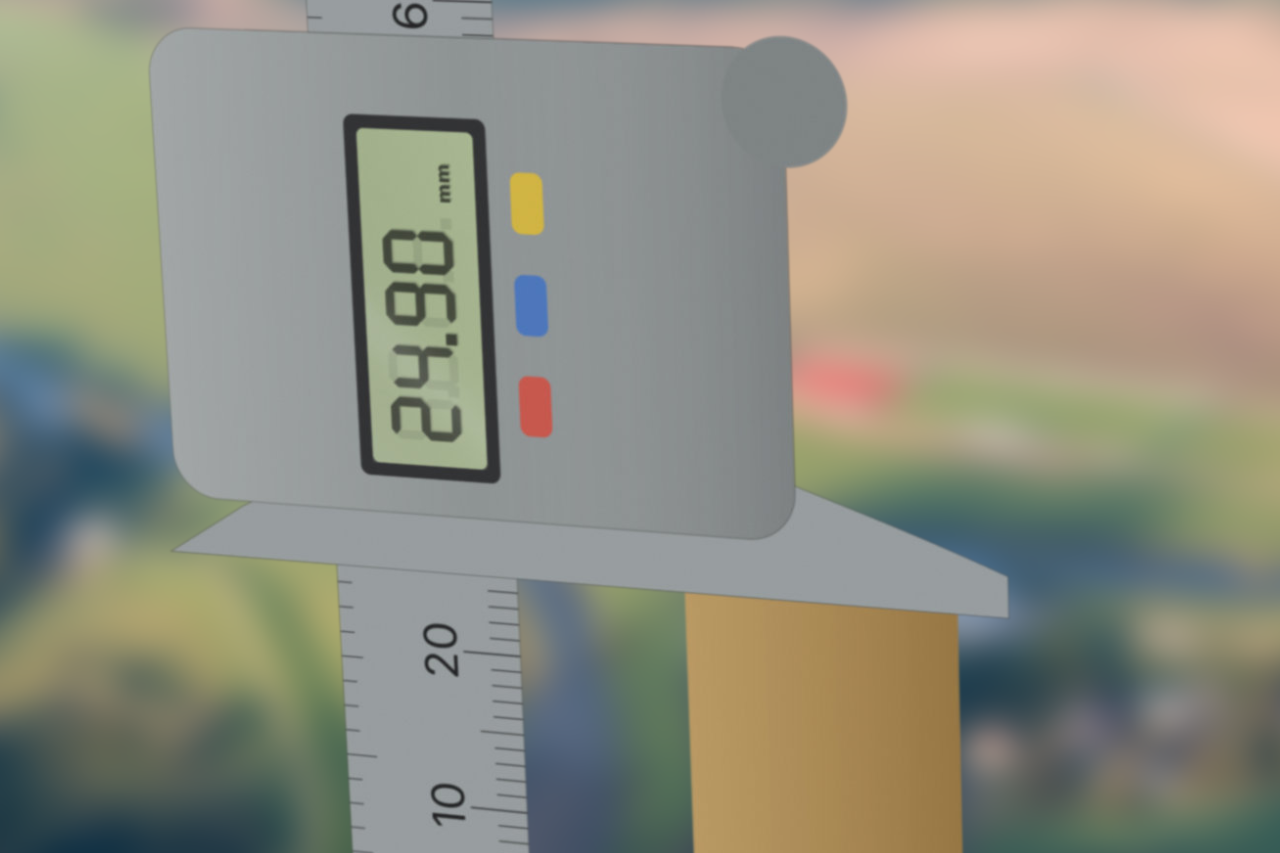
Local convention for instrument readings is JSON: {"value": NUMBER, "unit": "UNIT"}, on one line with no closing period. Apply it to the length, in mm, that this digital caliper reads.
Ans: {"value": 24.90, "unit": "mm"}
